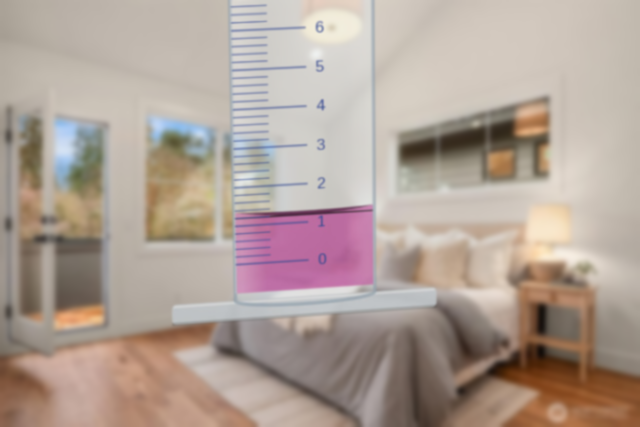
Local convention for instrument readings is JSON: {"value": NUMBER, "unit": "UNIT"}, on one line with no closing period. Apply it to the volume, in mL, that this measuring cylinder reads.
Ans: {"value": 1.2, "unit": "mL"}
